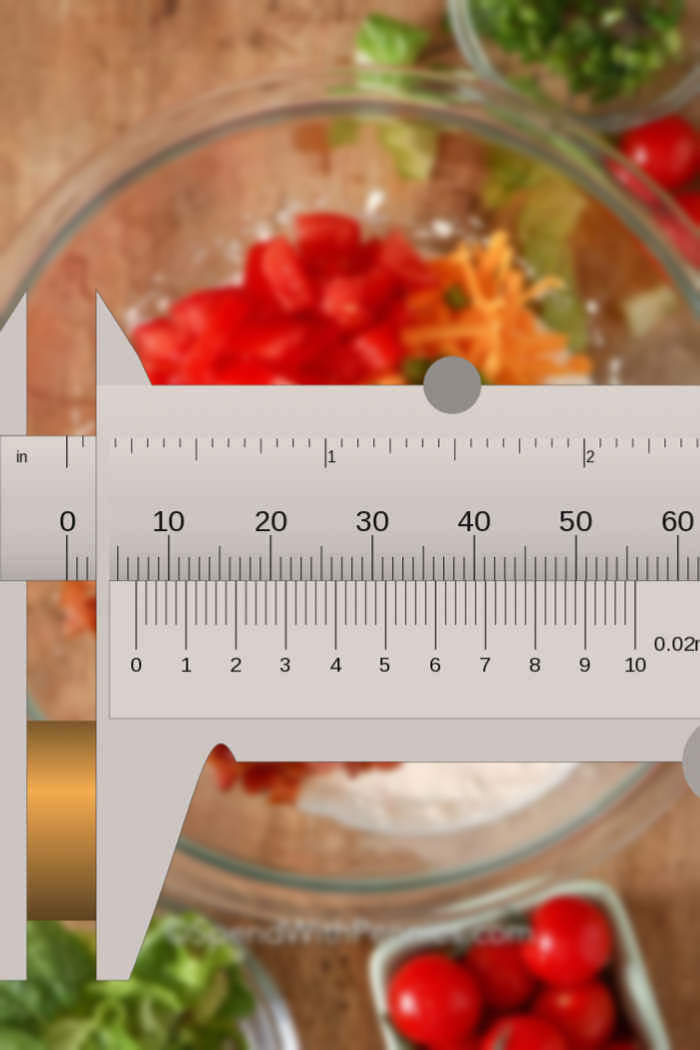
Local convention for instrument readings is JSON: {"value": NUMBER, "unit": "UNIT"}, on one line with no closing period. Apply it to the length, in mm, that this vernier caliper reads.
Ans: {"value": 6.8, "unit": "mm"}
